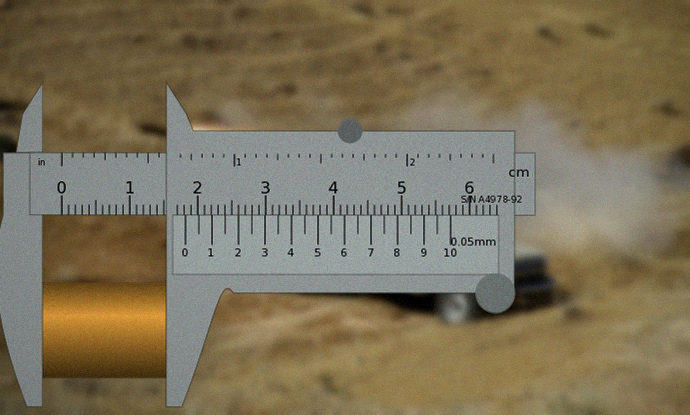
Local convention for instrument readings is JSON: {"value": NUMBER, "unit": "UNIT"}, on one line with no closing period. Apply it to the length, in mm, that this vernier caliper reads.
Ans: {"value": 18.2, "unit": "mm"}
